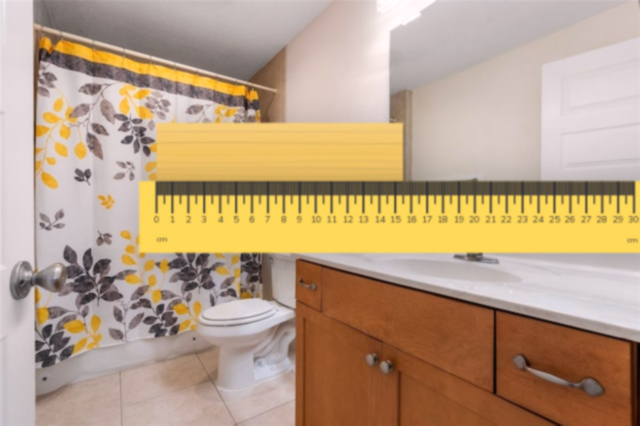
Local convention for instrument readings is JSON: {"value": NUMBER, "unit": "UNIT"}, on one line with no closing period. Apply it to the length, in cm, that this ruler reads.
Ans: {"value": 15.5, "unit": "cm"}
